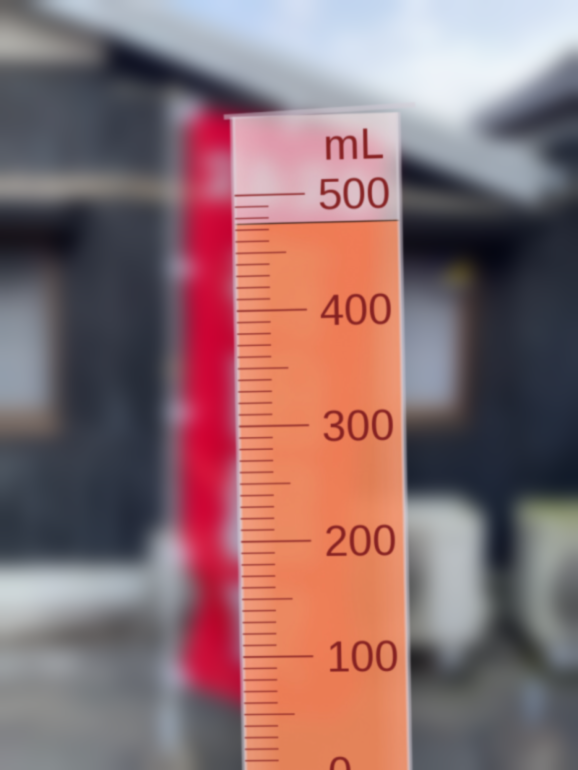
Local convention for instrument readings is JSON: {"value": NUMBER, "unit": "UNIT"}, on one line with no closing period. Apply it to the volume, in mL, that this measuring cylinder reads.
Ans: {"value": 475, "unit": "mL"}
